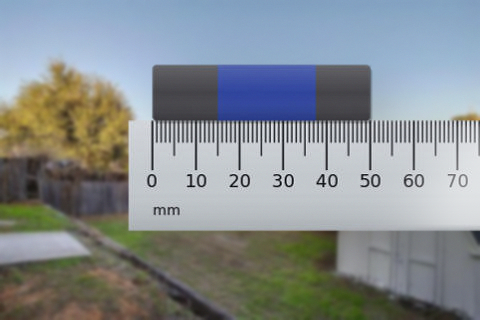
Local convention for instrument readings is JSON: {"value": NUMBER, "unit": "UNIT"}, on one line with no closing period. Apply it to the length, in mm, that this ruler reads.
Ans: {"value": 50, "unit": "mm"}
